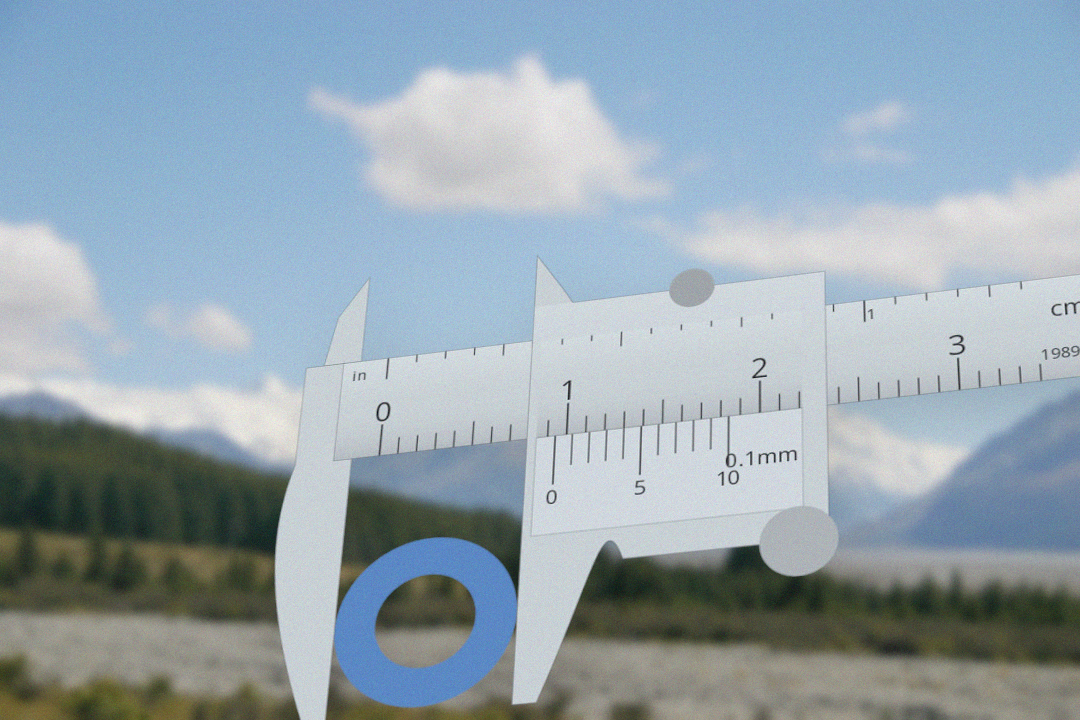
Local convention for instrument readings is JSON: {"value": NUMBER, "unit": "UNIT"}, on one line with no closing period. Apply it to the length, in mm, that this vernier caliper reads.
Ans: {"value": 9.4, "unit": "mm"}
